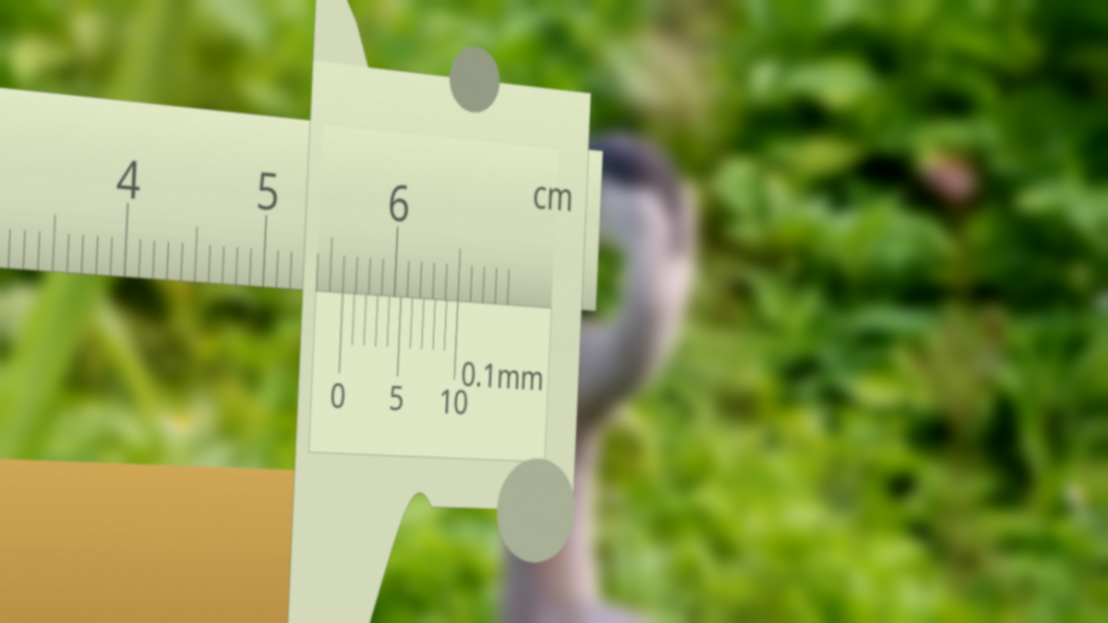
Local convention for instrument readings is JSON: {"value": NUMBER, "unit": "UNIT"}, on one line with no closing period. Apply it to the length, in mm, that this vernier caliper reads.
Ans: {"value": 56.0, "unit": "mm"}
